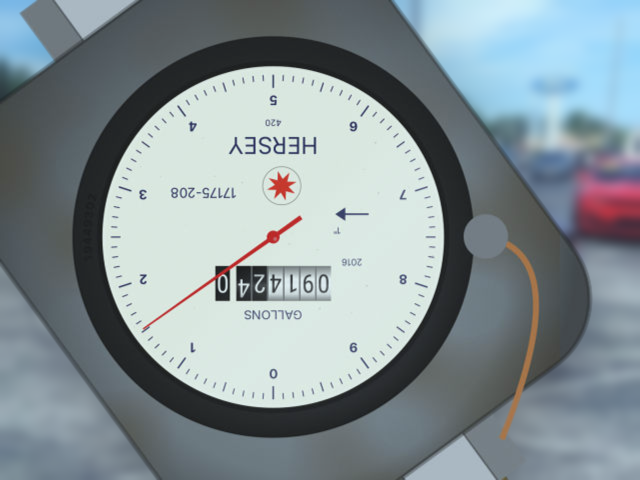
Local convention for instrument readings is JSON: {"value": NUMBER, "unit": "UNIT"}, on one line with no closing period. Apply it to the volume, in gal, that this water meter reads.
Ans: {"value": 914241.5, "unit": "gal"}
